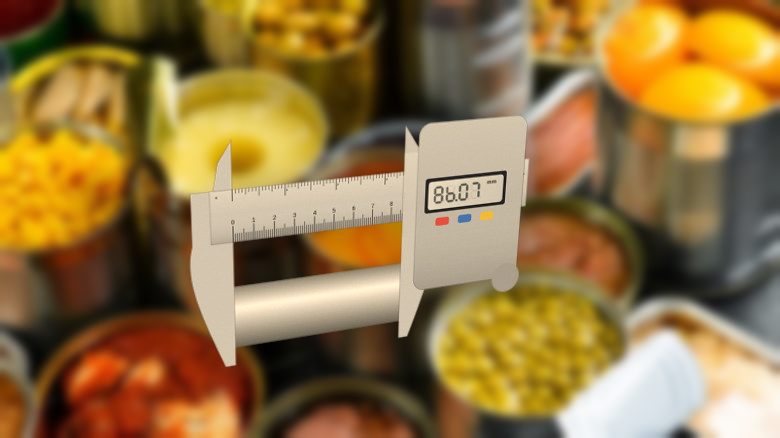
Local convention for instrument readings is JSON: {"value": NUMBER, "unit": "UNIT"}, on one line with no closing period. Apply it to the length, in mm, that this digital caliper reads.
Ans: {"value": 86.07, "unit": "mm"}
